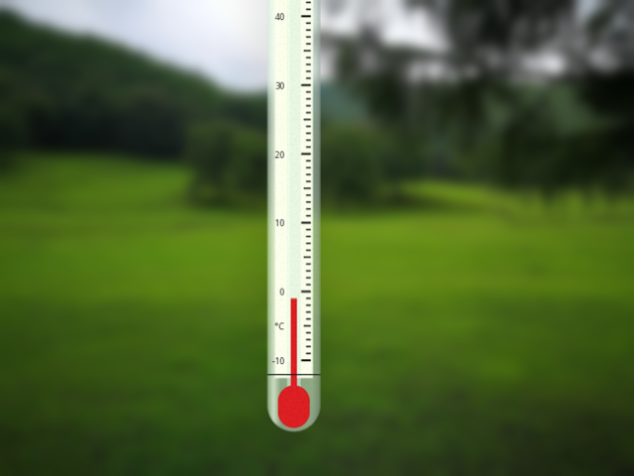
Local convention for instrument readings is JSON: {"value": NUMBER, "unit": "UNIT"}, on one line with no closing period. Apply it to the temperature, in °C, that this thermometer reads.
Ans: {"value": -1, "unit": "°C"}
